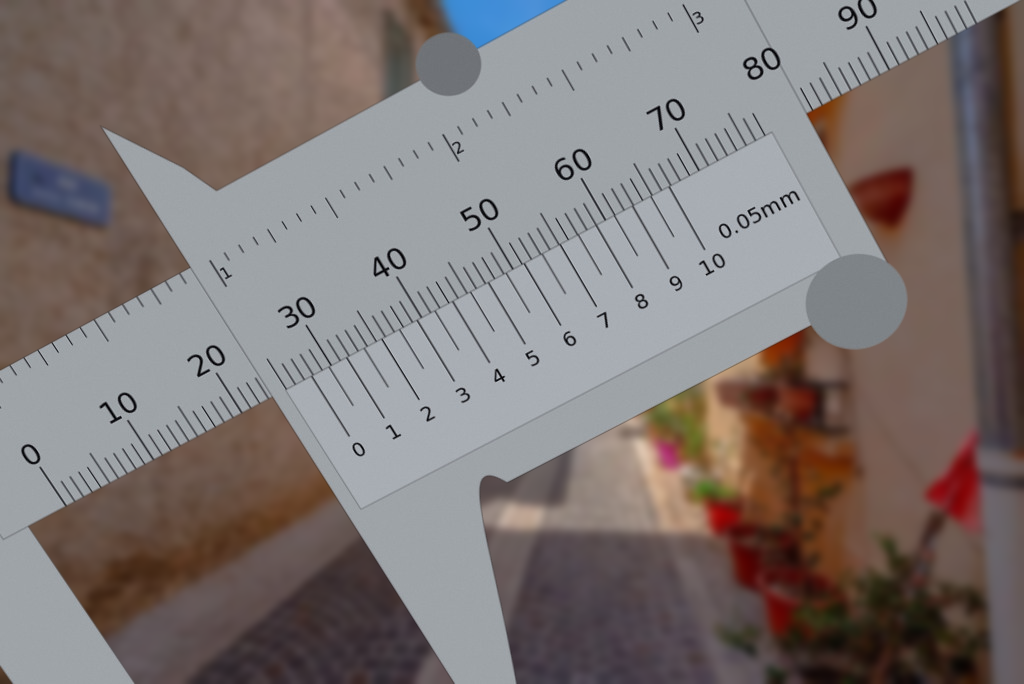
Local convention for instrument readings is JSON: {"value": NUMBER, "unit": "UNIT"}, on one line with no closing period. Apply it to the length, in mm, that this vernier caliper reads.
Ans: {"value": 27.8, "unit": "mm"}
